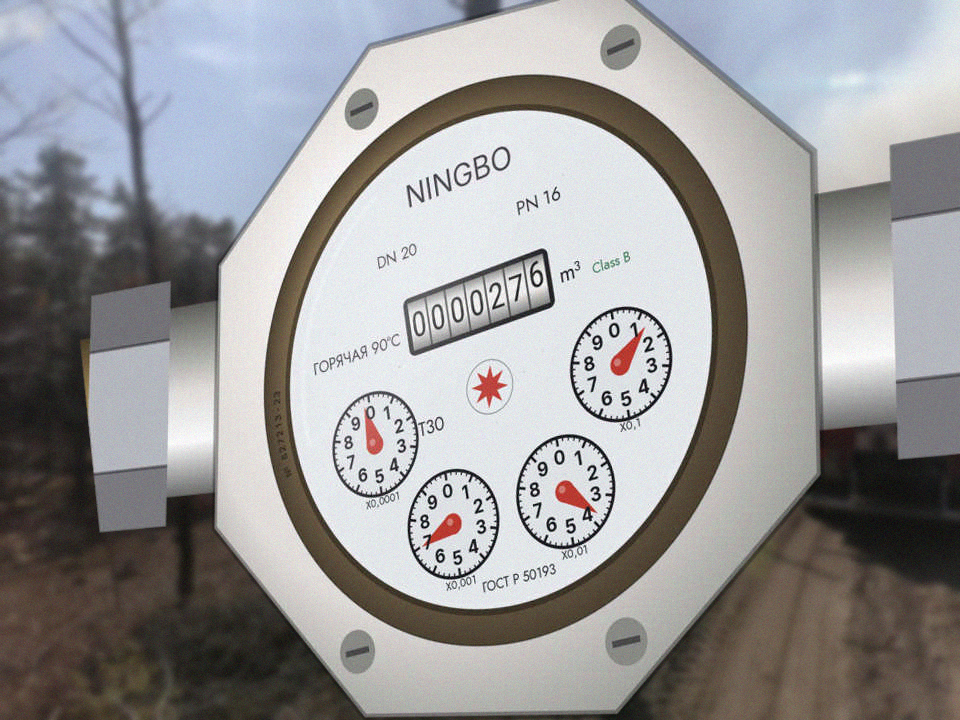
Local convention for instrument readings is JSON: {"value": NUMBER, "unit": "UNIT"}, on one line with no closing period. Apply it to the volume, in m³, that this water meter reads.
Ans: {"value": 276.1369, "unit": "m³"}
